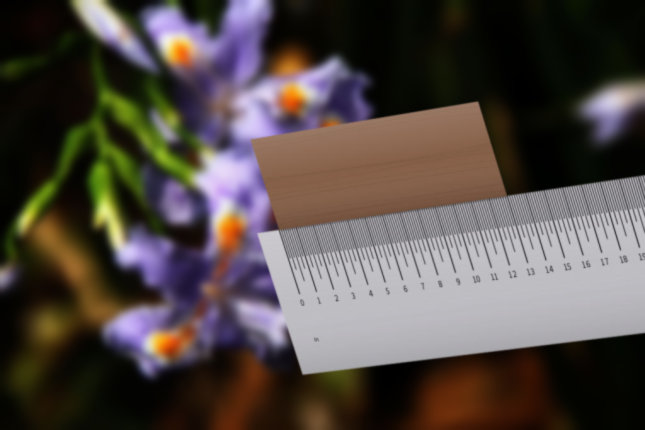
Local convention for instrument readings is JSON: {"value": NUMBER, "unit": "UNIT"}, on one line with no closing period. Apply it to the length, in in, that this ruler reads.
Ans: {"value": 13, "unit": "in"}
